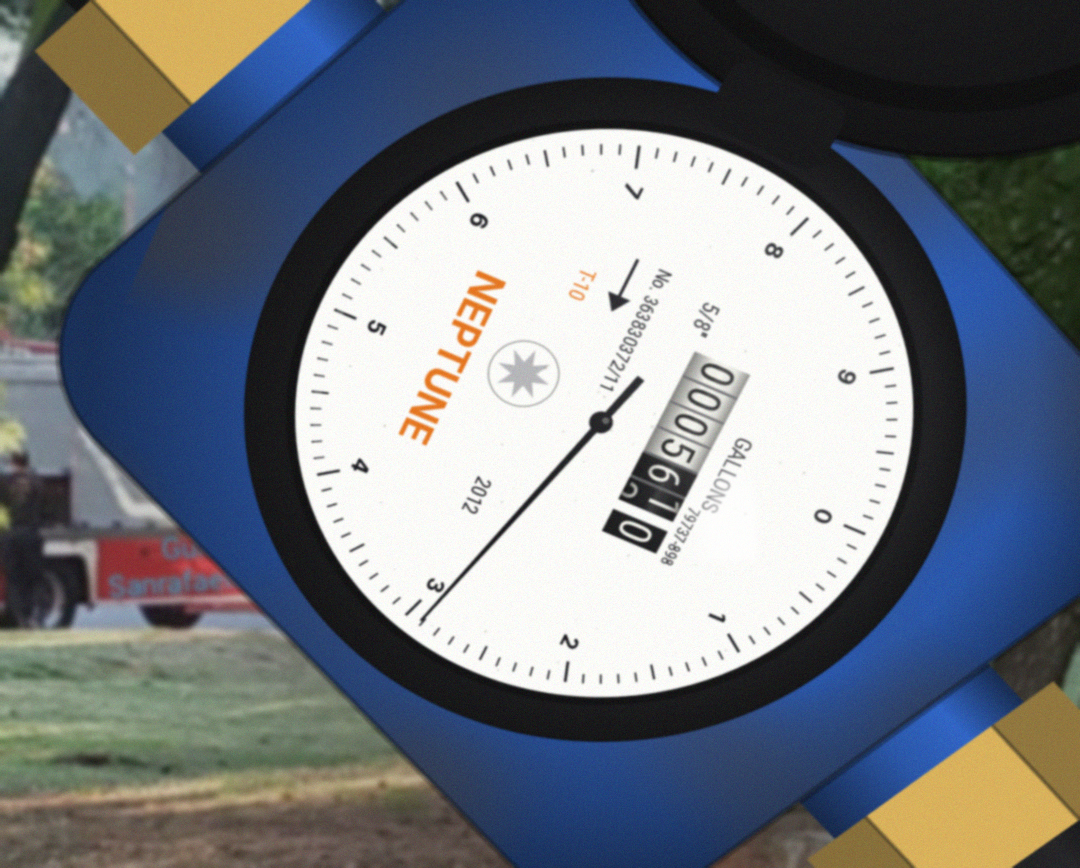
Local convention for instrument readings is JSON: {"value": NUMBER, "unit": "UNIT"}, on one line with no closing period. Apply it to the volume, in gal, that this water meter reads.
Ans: {"value": 5612.9, "unit": "gal"}
